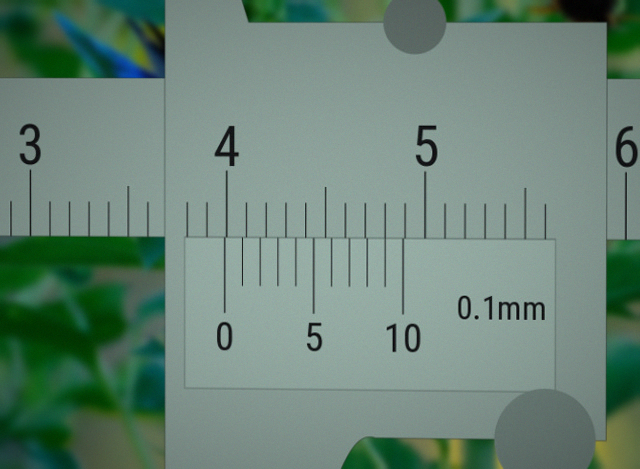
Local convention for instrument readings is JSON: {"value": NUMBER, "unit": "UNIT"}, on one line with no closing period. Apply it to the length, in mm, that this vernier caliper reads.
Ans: {"value": 39.9, "unit": "mm"}
